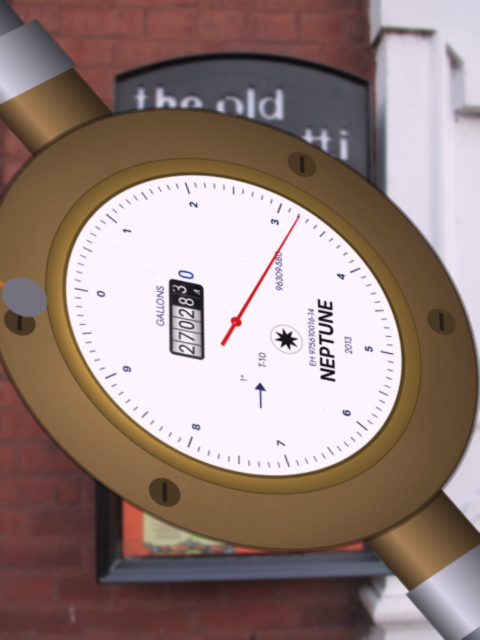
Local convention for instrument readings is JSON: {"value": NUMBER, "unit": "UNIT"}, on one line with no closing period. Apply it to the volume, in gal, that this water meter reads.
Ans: {"value": 2702833.2, "unit": "gal"}
